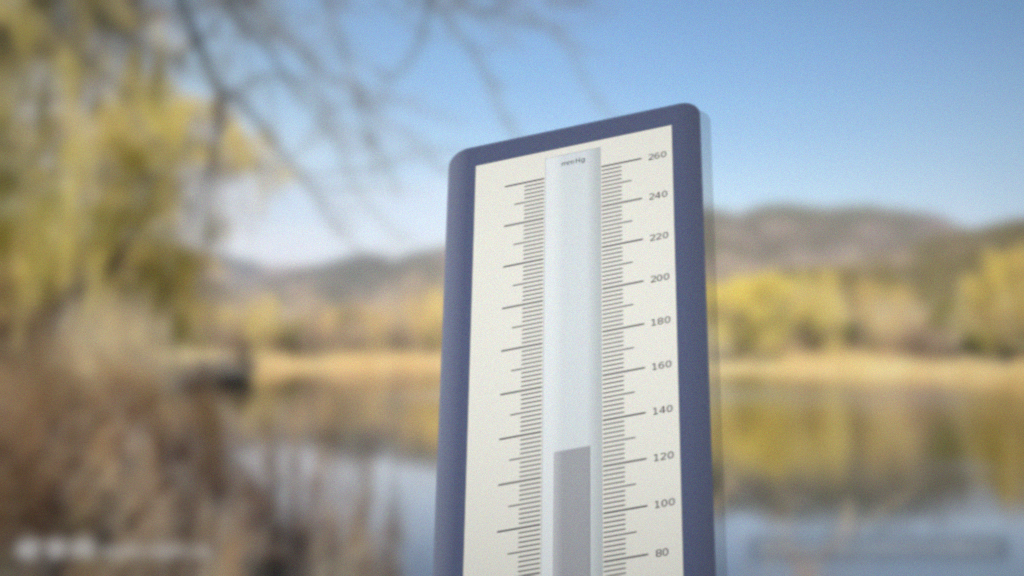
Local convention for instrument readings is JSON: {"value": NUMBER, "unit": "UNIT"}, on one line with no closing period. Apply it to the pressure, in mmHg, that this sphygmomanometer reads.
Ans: {"value": 130, "unit": "mmHg"}
